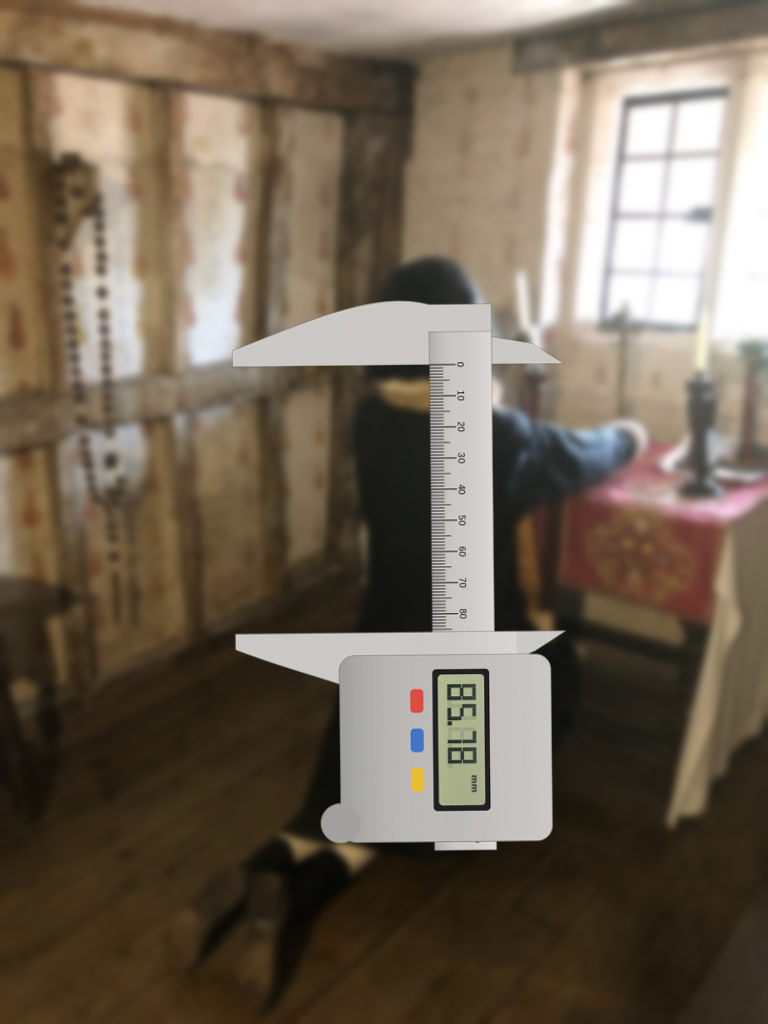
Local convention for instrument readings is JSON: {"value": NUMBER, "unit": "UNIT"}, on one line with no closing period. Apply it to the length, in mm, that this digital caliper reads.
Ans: {"value": 85.78, "unit": "mm"}
